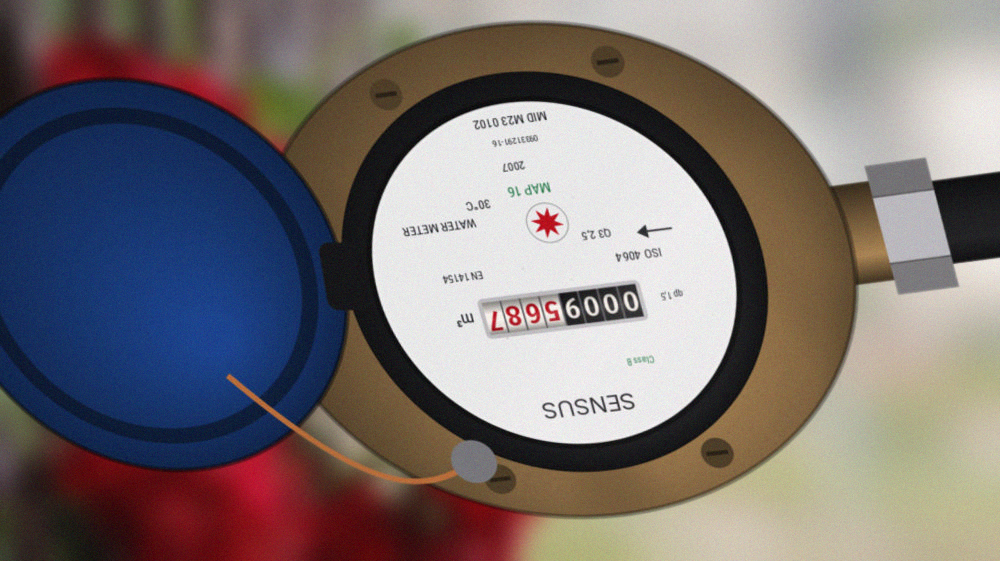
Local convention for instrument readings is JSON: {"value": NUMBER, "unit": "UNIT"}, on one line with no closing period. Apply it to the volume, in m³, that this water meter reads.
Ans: {"value": 9.5687, "unit": "m³"}
